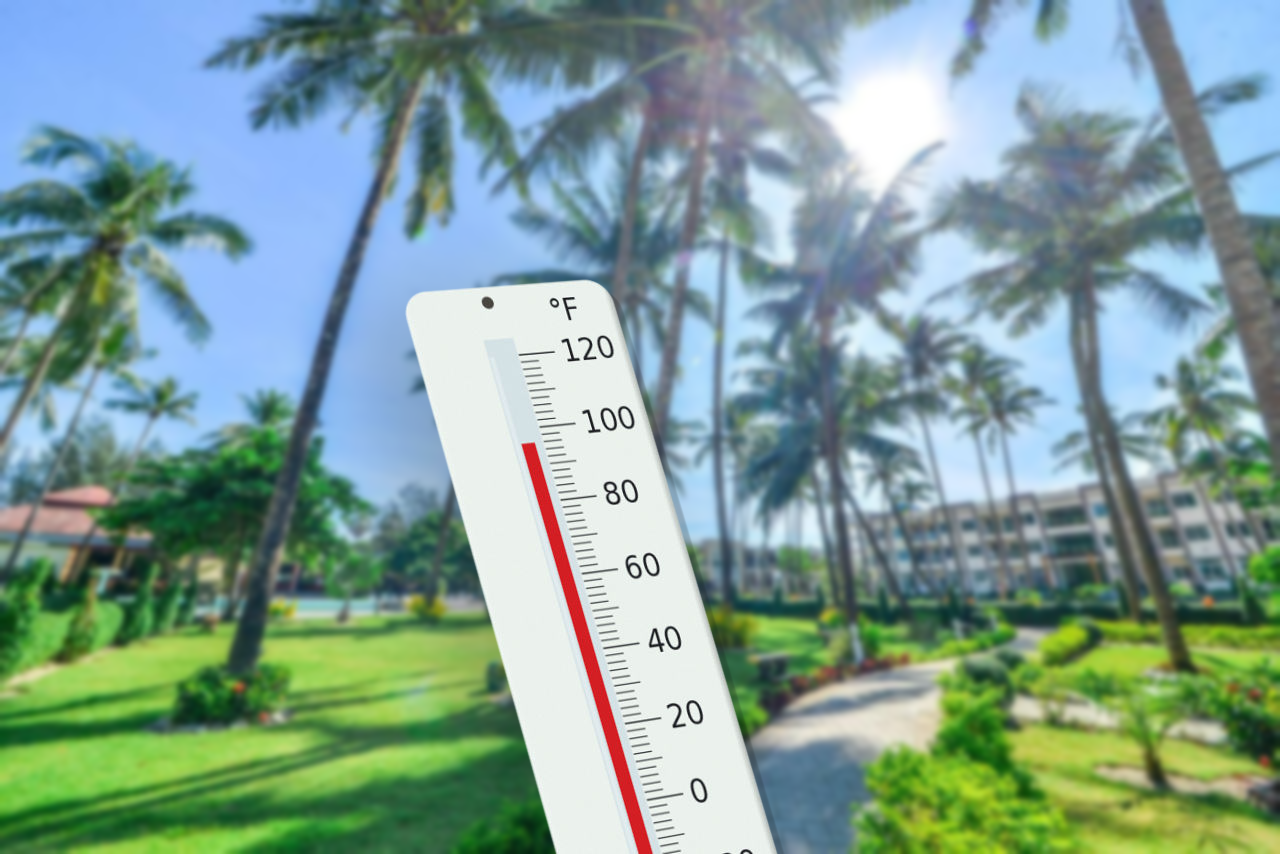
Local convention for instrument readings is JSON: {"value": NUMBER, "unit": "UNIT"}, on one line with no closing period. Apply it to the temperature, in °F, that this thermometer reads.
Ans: {"value": 96, "unit": "°F"}
